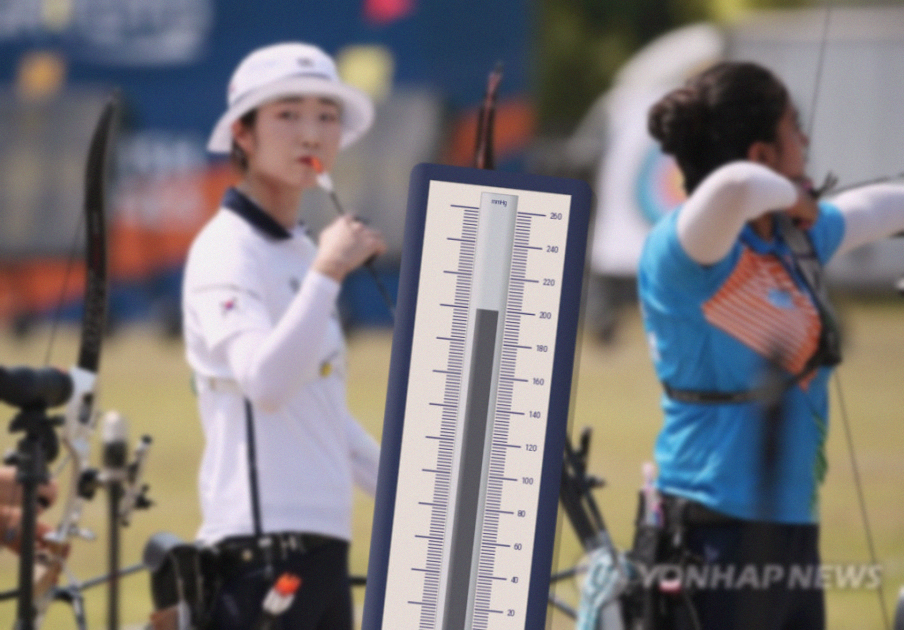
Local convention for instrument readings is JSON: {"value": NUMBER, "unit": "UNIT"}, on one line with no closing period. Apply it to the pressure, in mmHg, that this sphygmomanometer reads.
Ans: {"value": 200, "unit": "mmHg"}
